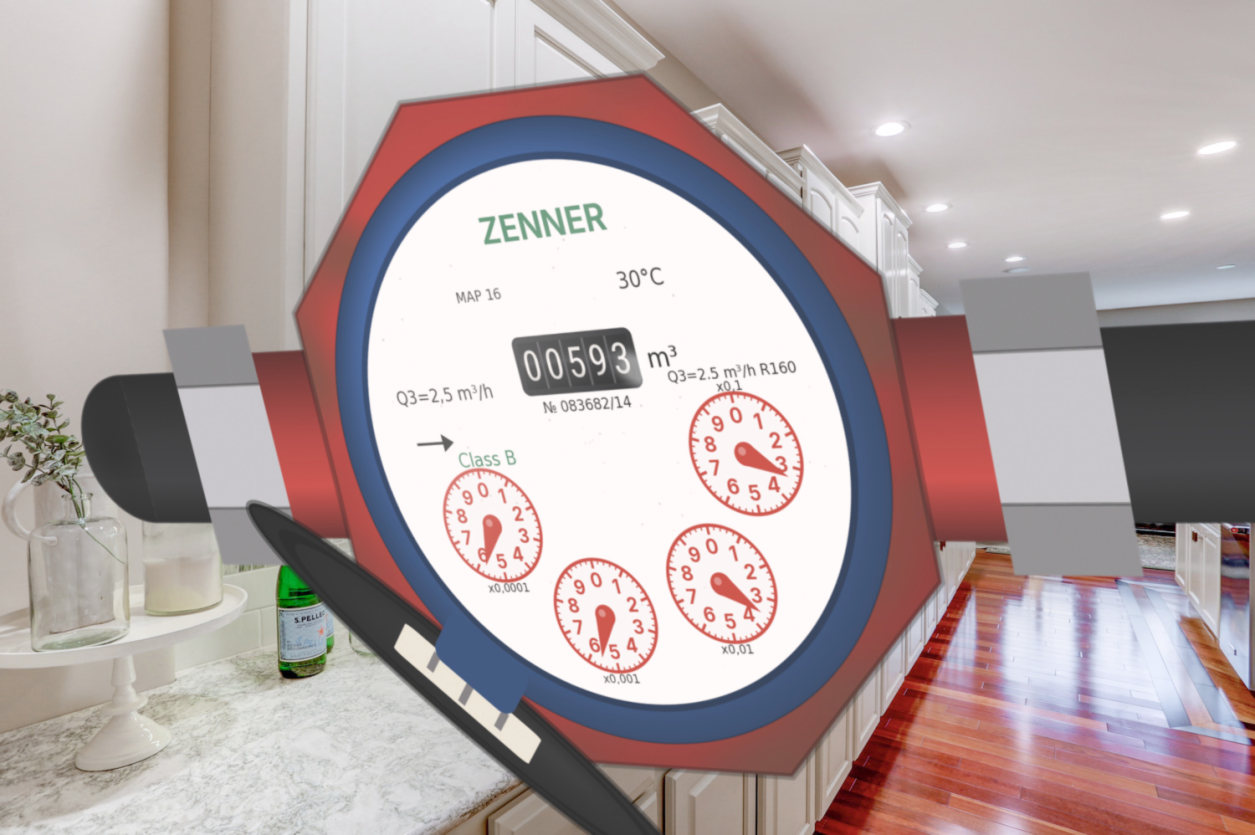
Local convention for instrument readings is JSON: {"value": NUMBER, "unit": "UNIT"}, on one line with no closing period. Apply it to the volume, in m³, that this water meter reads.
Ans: {"value": 593.3355, "unit": "m³"}
